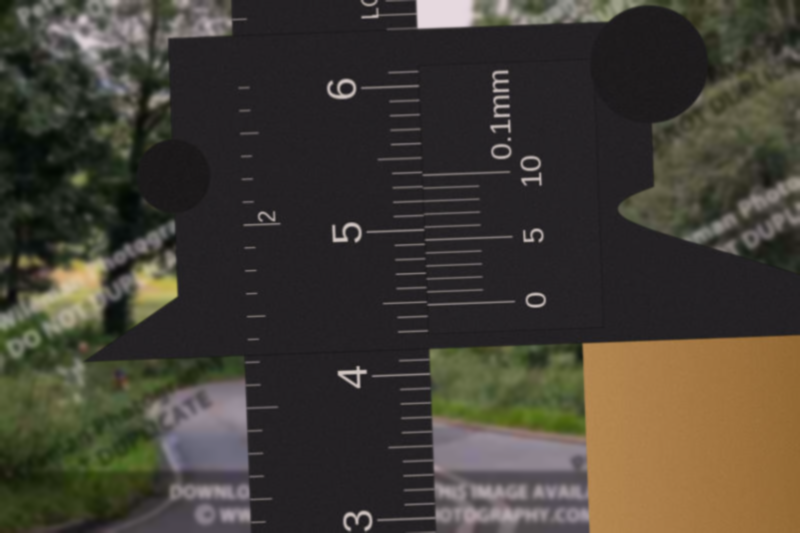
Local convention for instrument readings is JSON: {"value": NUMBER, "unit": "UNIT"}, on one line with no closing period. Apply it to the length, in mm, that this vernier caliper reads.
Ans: {"value": 44.8, "unit": "mm"}
